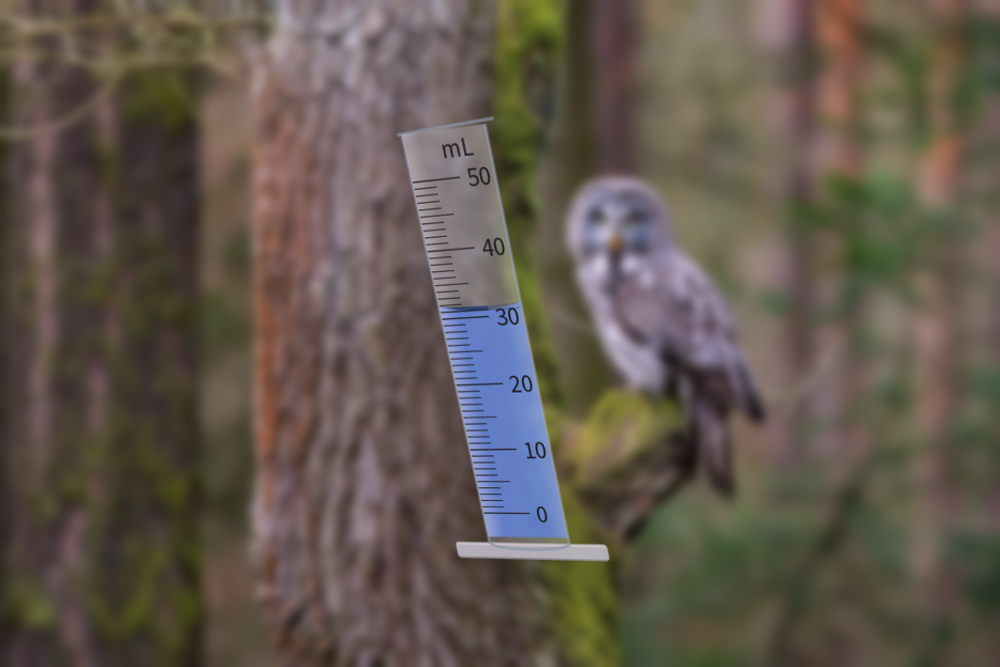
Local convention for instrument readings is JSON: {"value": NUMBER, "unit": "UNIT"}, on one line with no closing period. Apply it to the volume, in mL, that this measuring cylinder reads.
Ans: {"value": 31, "unit": "mL"}
